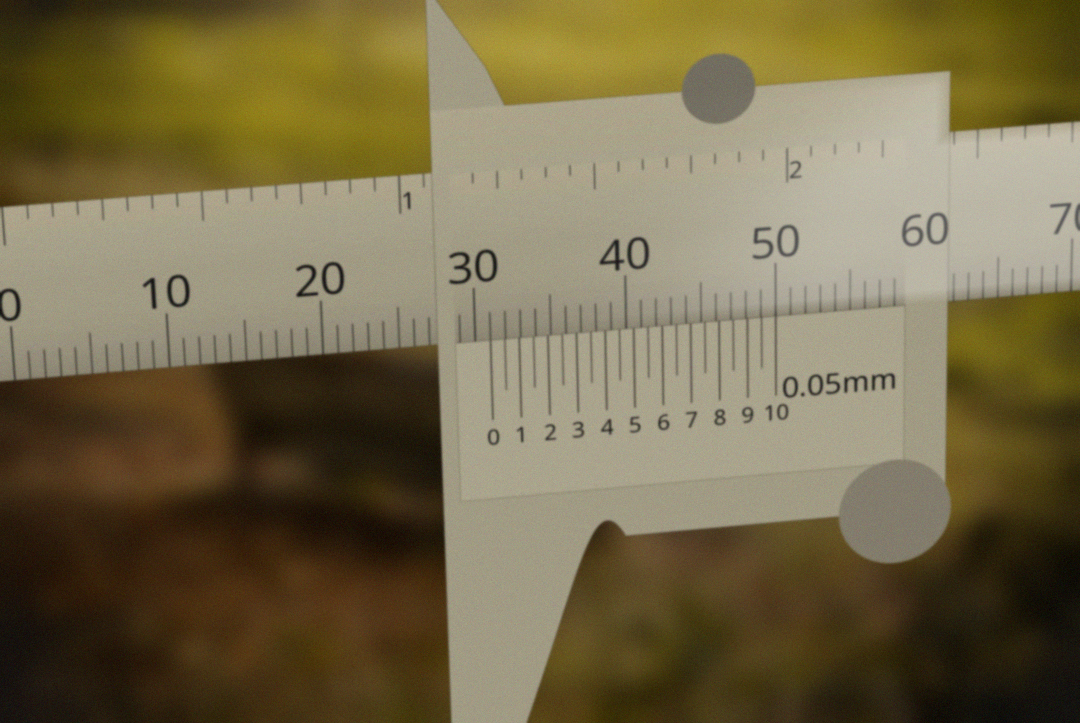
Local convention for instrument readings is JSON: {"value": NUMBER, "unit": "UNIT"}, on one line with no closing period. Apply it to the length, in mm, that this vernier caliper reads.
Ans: {"value": 31.0, "unit": "mm"}
